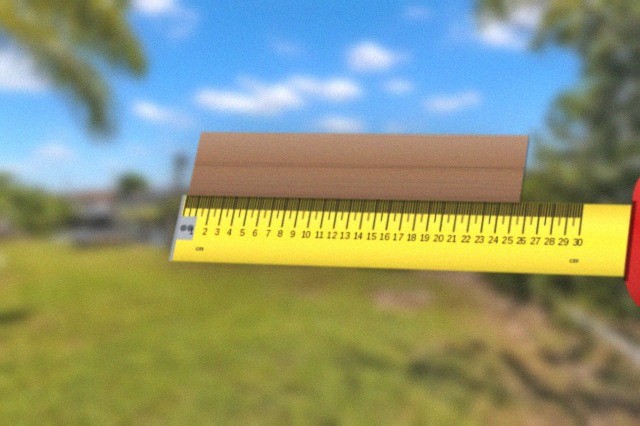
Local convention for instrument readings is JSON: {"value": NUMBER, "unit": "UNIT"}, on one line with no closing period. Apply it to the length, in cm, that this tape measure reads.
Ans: {"value": 25.5, "unit": "cm"}
